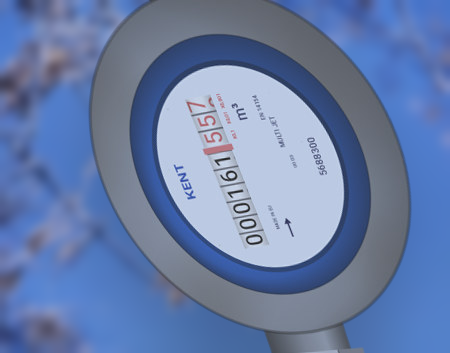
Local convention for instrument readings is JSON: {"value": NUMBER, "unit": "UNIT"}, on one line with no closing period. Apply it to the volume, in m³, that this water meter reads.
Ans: {"value": 161.557, "unit": "m³"}
